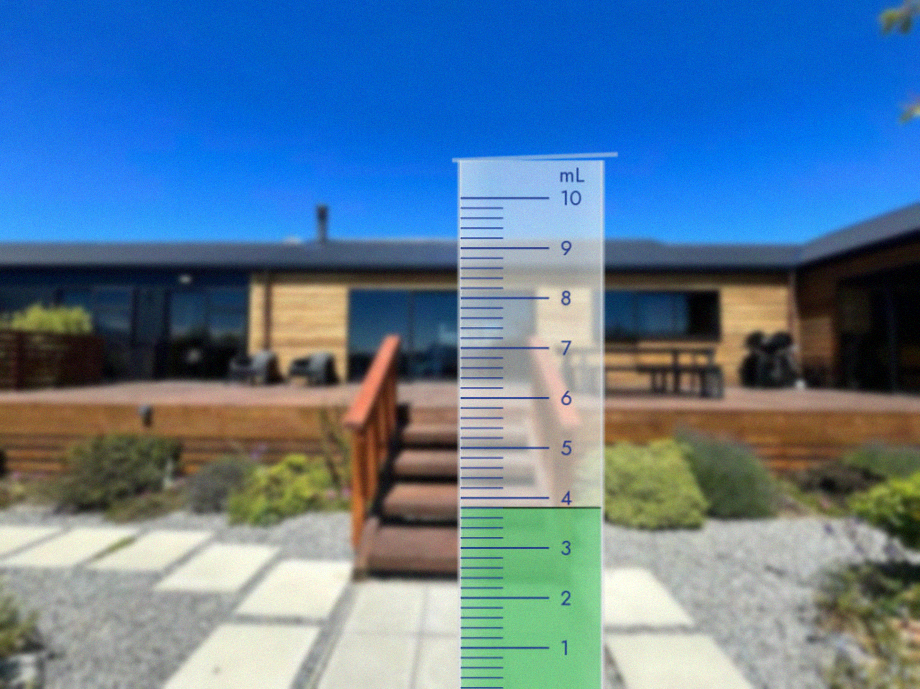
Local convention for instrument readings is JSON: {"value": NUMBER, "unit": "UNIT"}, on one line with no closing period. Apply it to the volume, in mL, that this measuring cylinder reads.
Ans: {"value": 3.8, "unit": "mL"}
